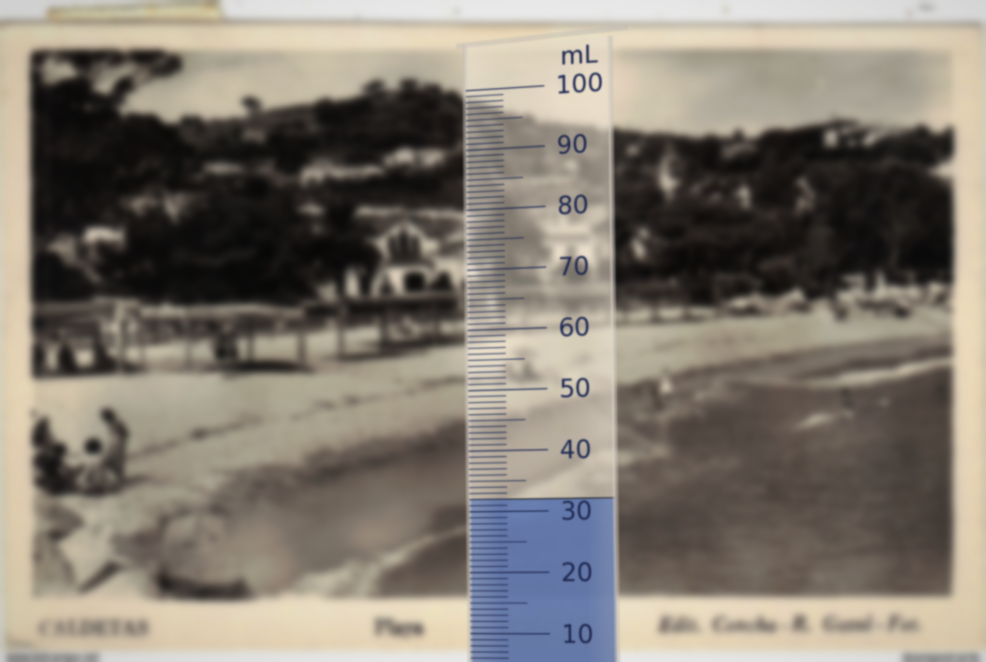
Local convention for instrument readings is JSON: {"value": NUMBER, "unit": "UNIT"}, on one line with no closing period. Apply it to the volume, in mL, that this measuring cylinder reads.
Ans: {"value": 32, "unit": "mL"}
